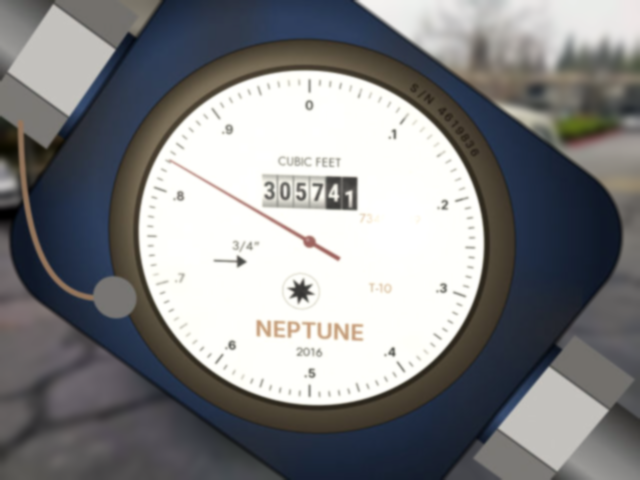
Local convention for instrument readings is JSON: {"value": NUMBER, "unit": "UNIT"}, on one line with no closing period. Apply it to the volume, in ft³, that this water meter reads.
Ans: {"value": 305740.83, "unit": "ft³"}
